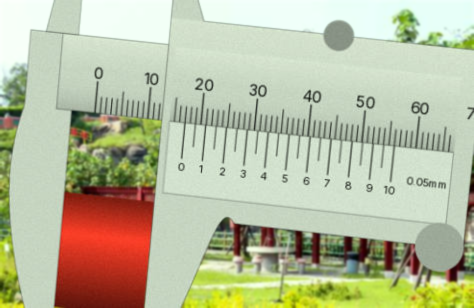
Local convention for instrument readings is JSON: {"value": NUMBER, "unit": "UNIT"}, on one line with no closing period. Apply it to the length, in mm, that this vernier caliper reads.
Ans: {"value": 17.0, "unit": "mm"}
